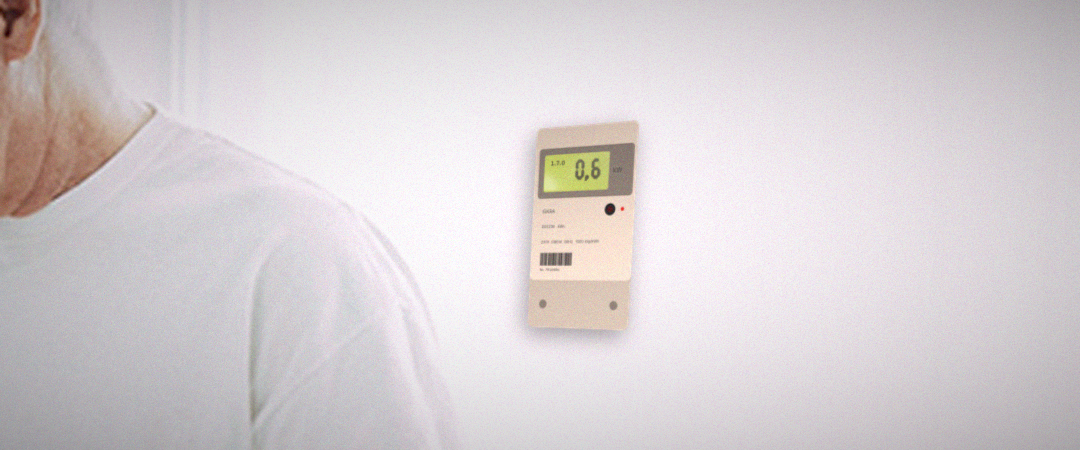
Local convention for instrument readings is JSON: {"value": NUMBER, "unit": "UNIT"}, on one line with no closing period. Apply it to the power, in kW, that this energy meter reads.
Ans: {"value": 0.6, "unit": "kW"}
